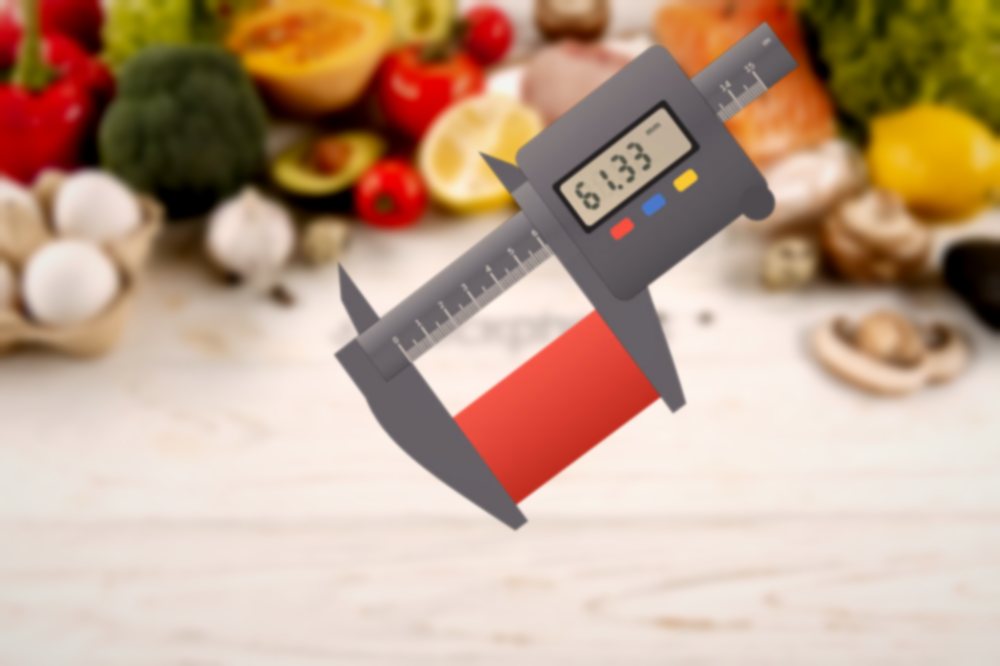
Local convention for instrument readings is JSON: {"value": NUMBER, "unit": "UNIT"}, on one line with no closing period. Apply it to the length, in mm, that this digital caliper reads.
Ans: {"value": 61.33, "unit": "mm"}
